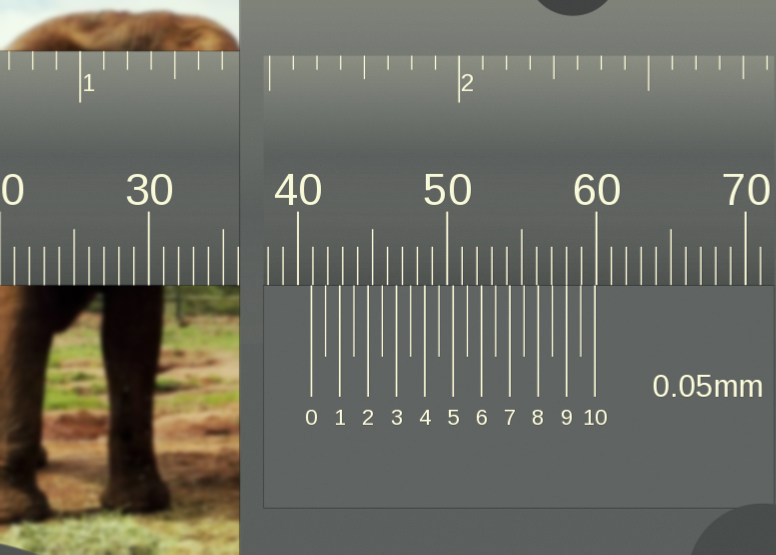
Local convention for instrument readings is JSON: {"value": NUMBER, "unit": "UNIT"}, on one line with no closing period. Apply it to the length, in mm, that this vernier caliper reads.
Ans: {"value": 40.9, "unit": "mm"}
